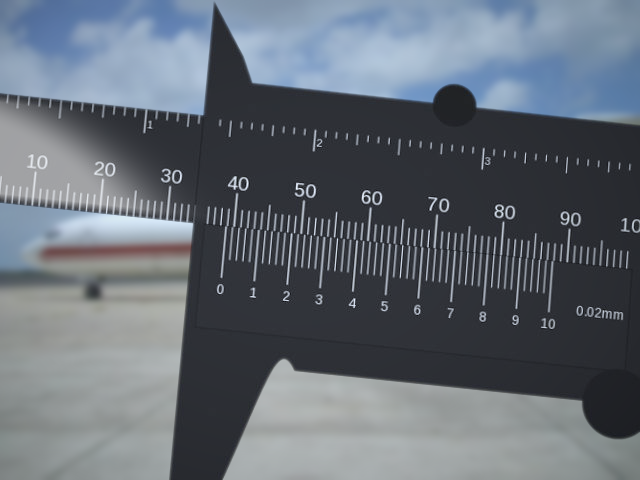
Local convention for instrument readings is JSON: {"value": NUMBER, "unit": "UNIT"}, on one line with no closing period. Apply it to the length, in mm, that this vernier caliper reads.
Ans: {"value": 38.8, "unit": "mm"}
